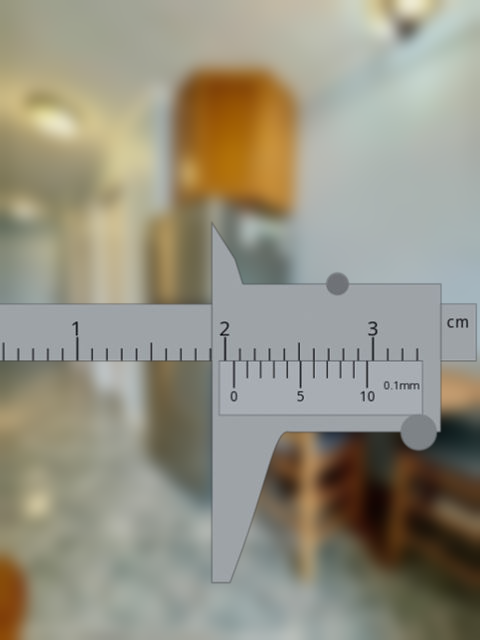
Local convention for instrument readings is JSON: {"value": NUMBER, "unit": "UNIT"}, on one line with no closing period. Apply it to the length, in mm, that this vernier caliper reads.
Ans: {"value": 20.6, "unit": "mm"}
